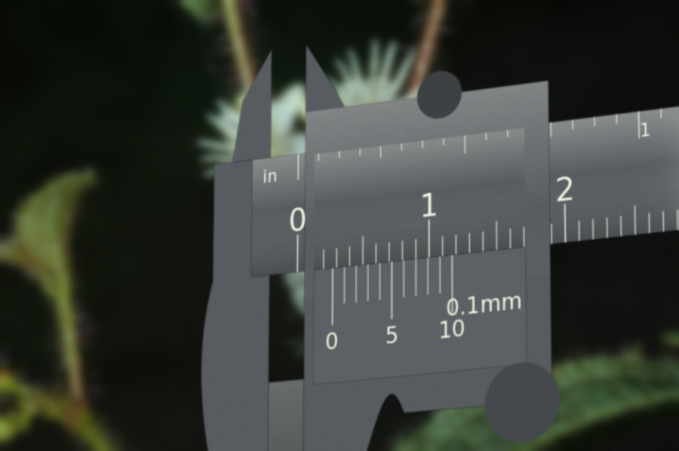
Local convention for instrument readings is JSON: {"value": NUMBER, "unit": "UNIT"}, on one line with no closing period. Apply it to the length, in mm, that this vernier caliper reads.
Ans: {"value": 2.7, "unit": "mm"}
